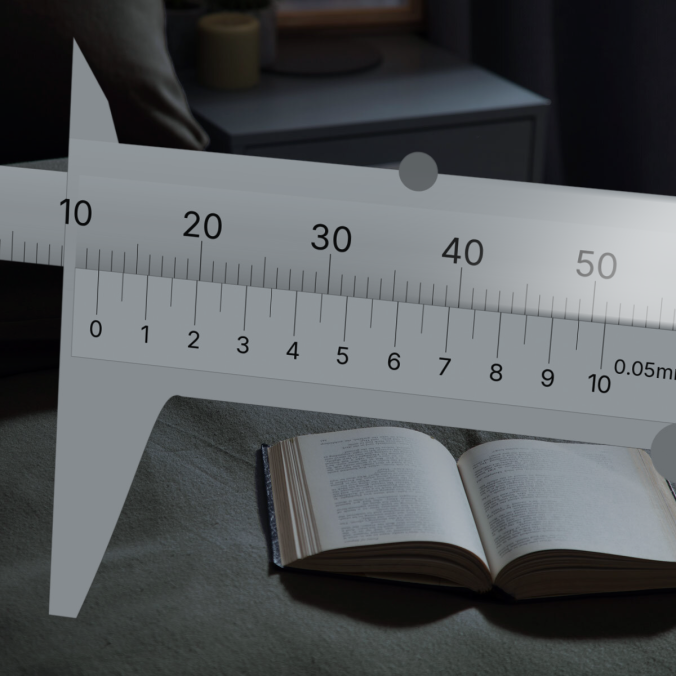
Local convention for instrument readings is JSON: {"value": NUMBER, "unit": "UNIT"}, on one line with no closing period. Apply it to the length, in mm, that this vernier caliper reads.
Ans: {"value": 12.0, "unit": "mm"}
